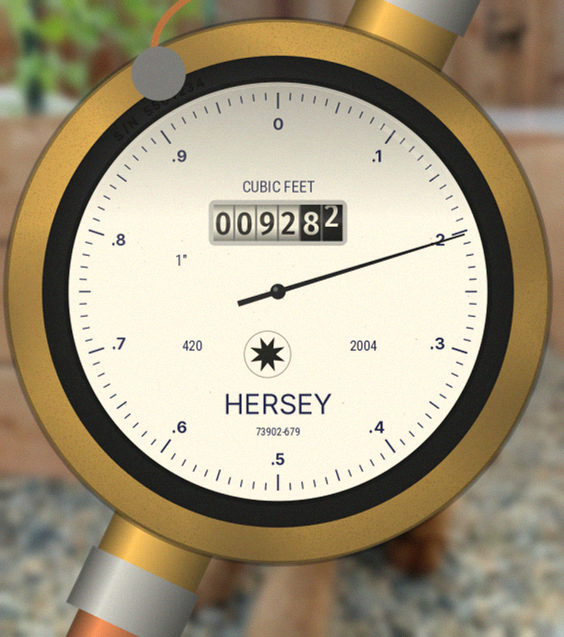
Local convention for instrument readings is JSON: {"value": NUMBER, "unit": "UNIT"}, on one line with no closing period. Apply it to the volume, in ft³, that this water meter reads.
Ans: {"value": 9282.20, "unit": "ft³"}
